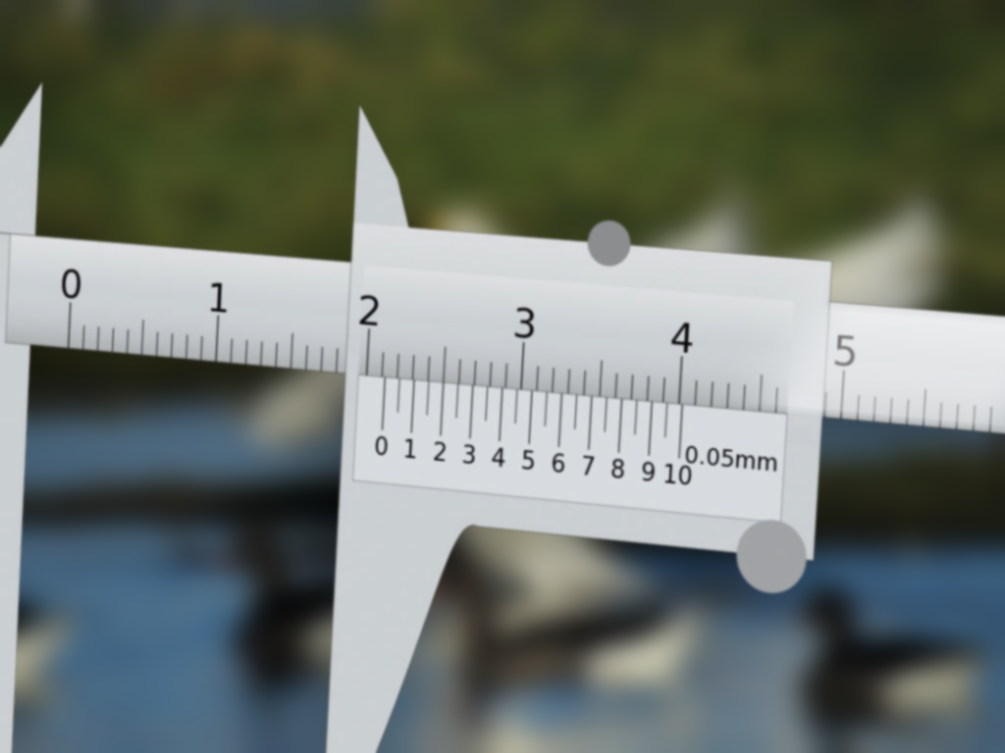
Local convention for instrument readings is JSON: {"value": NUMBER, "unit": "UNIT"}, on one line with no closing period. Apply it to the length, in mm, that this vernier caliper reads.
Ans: {"value": 21.2, "unit": "mm"}
